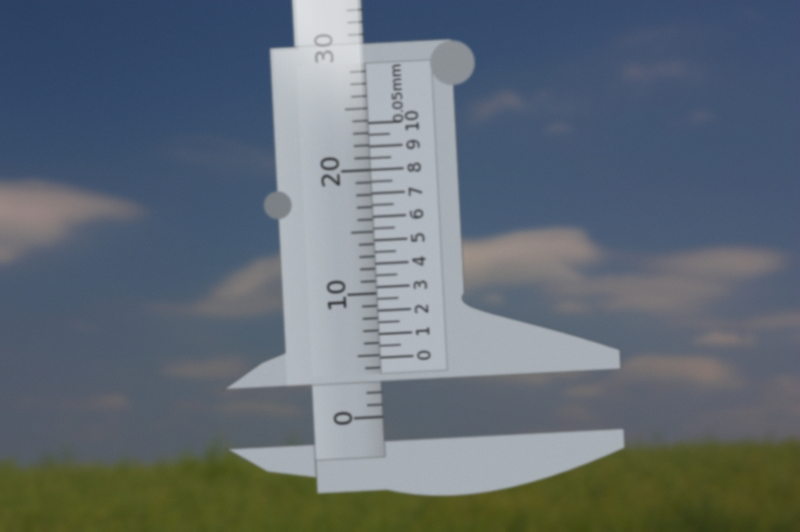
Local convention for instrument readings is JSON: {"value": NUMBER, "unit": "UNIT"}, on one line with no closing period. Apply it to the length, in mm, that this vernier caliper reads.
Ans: {"value": 4.8, "unit": "mm"}
